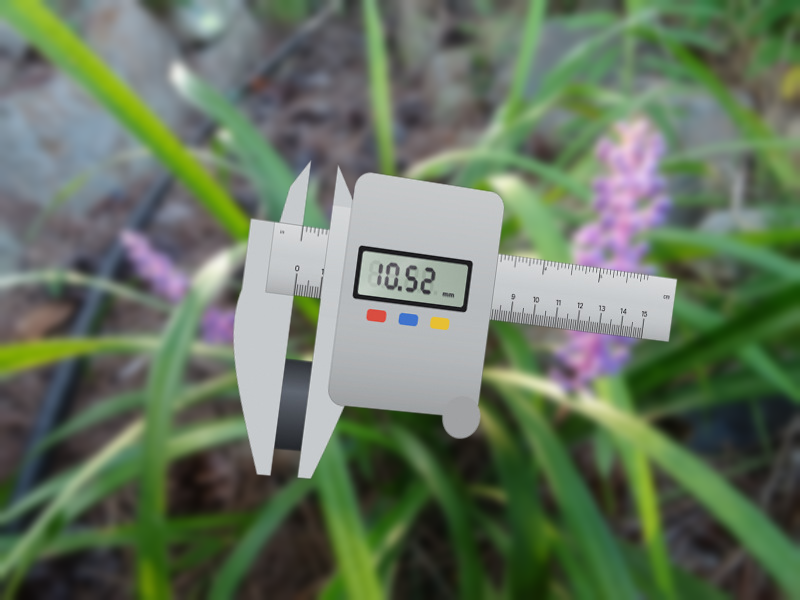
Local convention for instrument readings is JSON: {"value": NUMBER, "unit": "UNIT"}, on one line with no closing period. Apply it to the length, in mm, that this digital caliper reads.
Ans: {"value": 10.52, "unit": "mm"}
